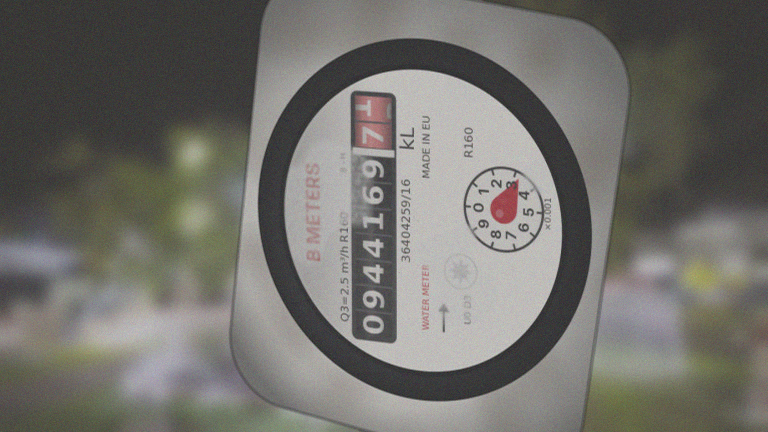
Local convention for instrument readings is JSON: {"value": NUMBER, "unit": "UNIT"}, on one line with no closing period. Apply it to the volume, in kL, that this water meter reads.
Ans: {"value": 944169.713, "unit": "kL"}
